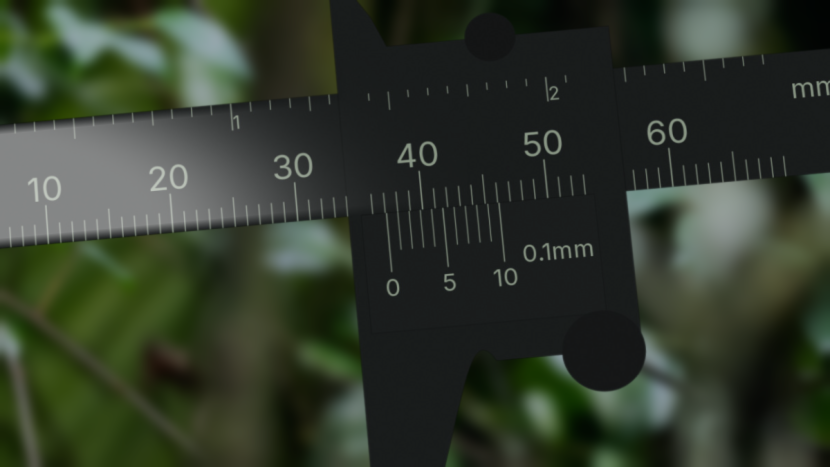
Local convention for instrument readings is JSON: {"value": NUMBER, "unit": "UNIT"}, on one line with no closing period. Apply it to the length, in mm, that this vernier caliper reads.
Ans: {"value": 37.1, "unit": "mm"}
